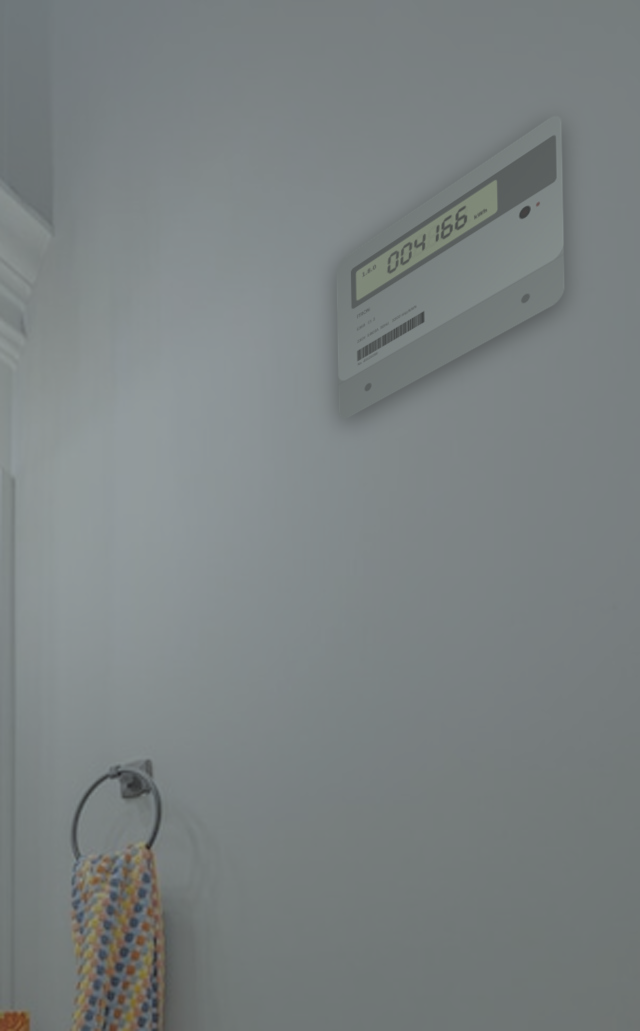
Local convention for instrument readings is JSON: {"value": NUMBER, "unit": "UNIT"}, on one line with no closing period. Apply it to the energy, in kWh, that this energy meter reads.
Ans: {"value": 4166, "unit": "kWh"}
